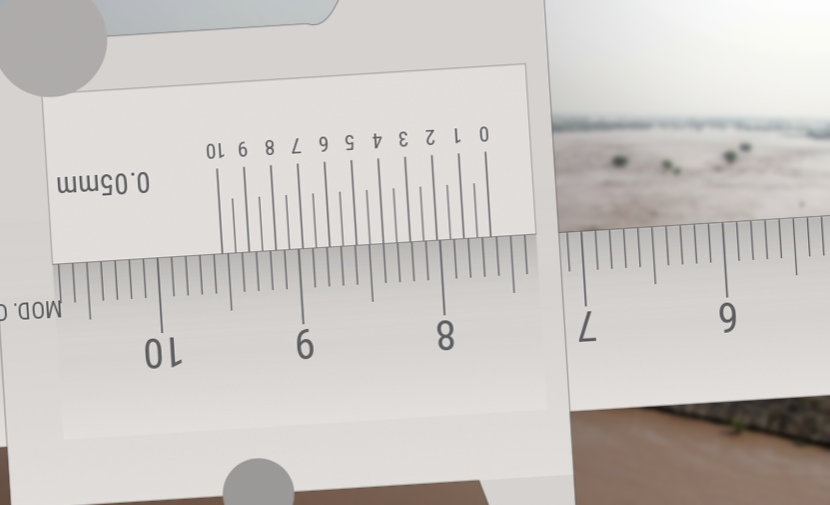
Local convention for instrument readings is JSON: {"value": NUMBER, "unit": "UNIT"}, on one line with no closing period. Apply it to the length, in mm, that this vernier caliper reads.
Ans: {"value": 76.4, "unit": "mm"}
